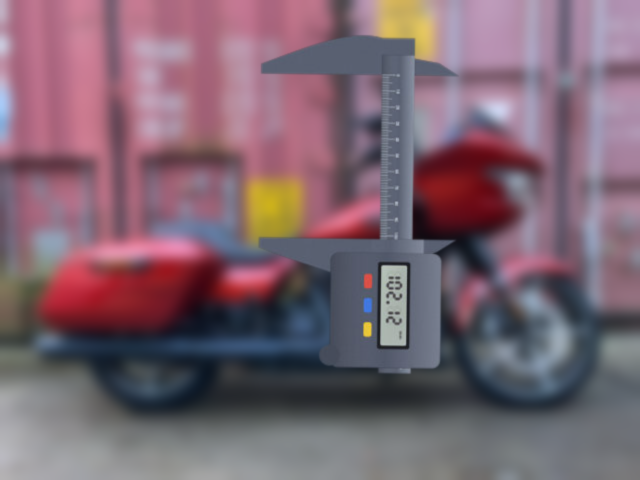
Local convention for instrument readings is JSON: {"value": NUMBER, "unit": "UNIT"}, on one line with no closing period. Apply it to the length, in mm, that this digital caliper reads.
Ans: {"value": 102.12, "unit": "mm"}
